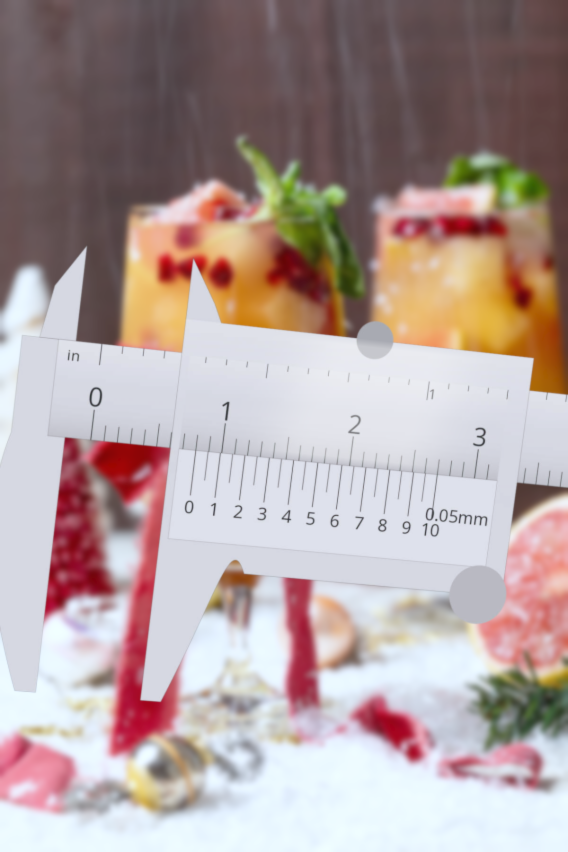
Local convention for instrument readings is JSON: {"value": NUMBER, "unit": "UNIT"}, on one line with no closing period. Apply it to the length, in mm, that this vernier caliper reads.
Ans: {"value": 8.0, "unit": "mm"}
